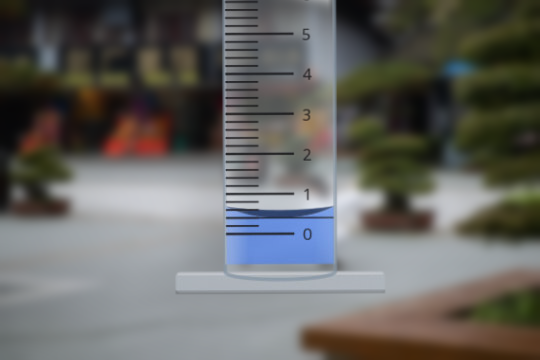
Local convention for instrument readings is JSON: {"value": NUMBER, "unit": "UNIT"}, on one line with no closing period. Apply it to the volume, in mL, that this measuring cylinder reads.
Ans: {"value": 0.4, "unit": "mL"}
